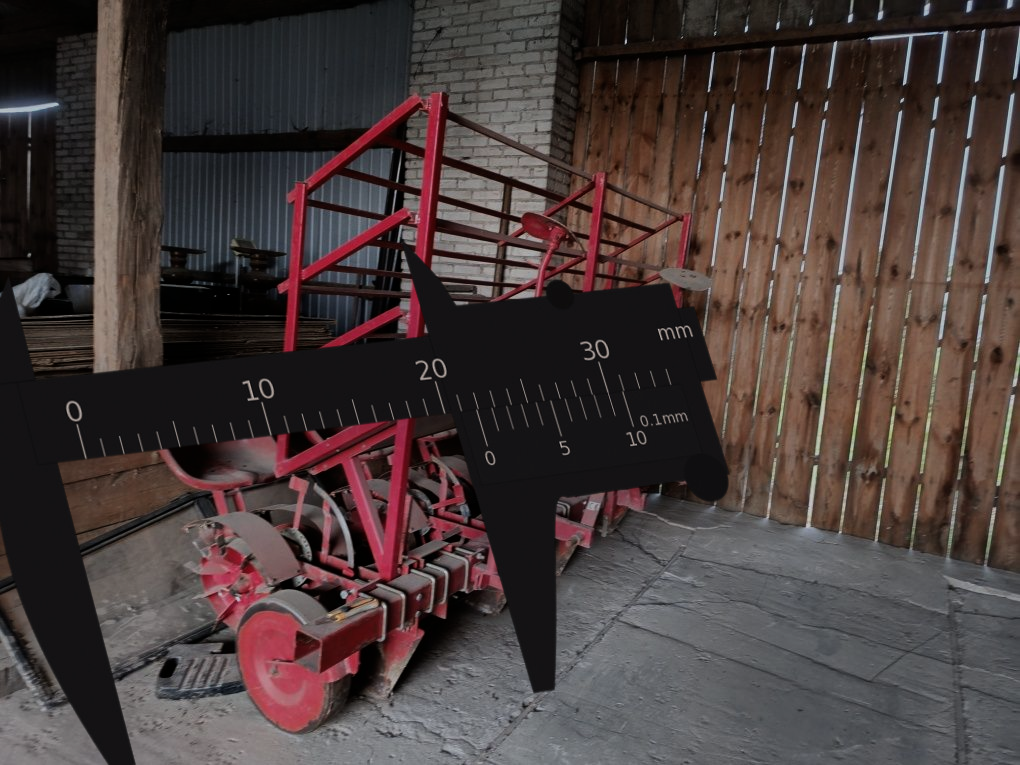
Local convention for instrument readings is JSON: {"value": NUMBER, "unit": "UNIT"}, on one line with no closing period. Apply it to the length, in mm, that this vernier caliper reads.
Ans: {"value": 21.9, "unit": "mm"}
